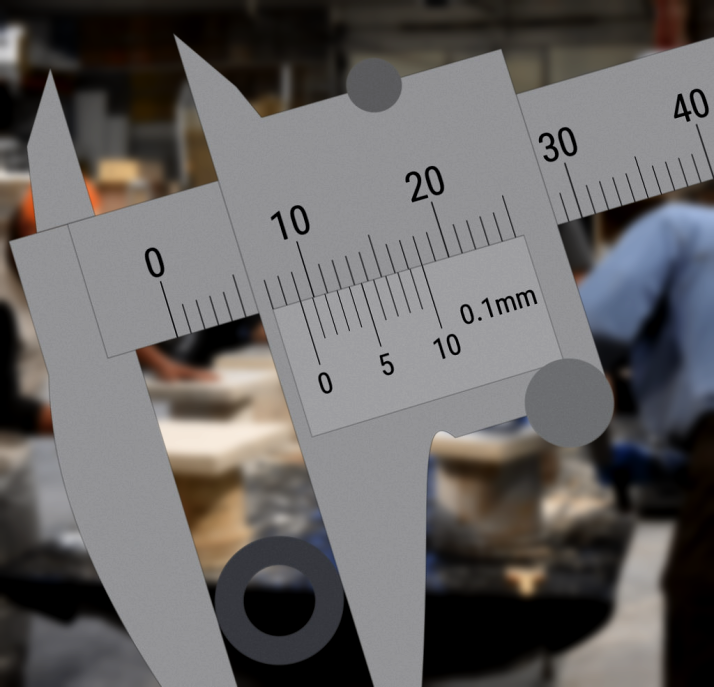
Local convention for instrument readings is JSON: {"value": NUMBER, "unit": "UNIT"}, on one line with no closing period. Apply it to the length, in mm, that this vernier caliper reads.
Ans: {"value": 9.0, "unit": "mm"}
